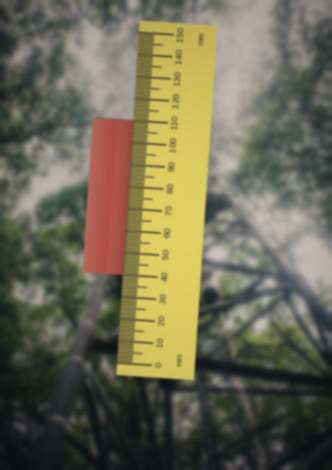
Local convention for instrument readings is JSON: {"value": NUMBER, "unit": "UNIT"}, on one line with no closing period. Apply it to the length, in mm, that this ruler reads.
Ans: {"value": 70, "unit": "mm"}
